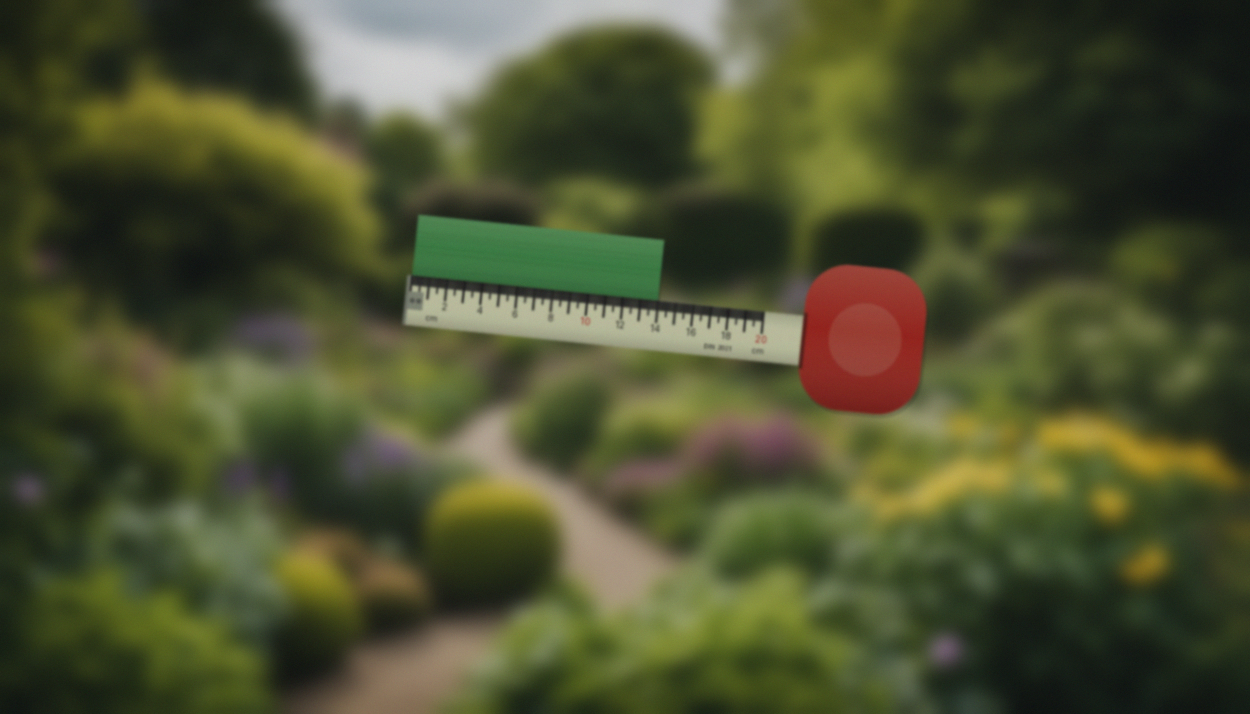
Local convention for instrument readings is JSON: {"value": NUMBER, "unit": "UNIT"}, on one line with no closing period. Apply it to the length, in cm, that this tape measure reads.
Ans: {"value": 14, "unit": "cm"}
